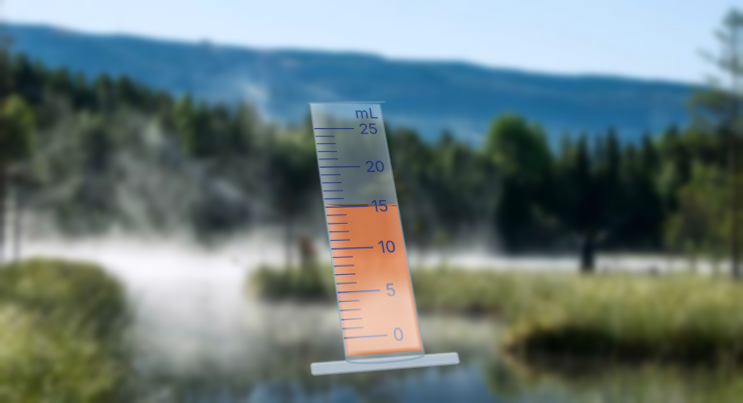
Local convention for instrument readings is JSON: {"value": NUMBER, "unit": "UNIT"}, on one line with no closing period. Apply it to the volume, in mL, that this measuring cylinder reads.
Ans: {"value": 15, "unit": "mL"}
